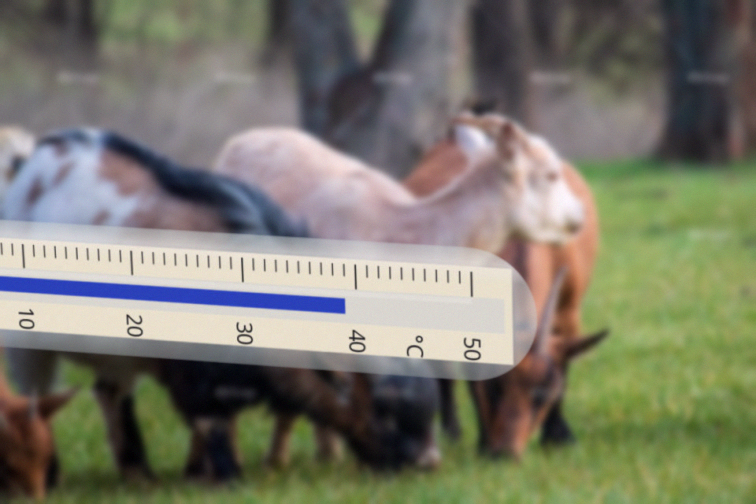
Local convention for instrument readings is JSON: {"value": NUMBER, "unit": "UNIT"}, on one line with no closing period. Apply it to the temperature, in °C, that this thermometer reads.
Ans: {"value": 39, "unit": "°C"}
